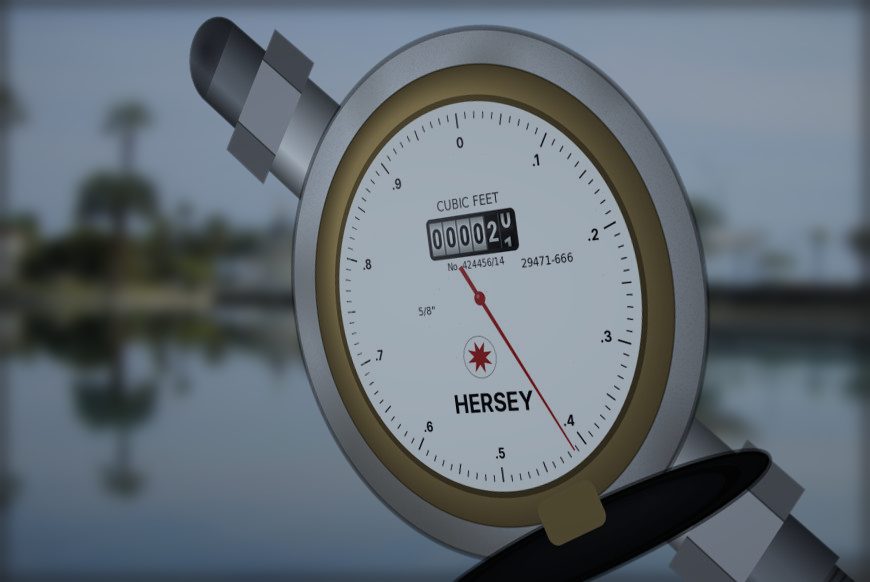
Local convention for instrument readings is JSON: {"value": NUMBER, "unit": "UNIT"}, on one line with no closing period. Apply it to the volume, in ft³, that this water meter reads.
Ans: {"value": 20.41, "unit": "ft³"}
